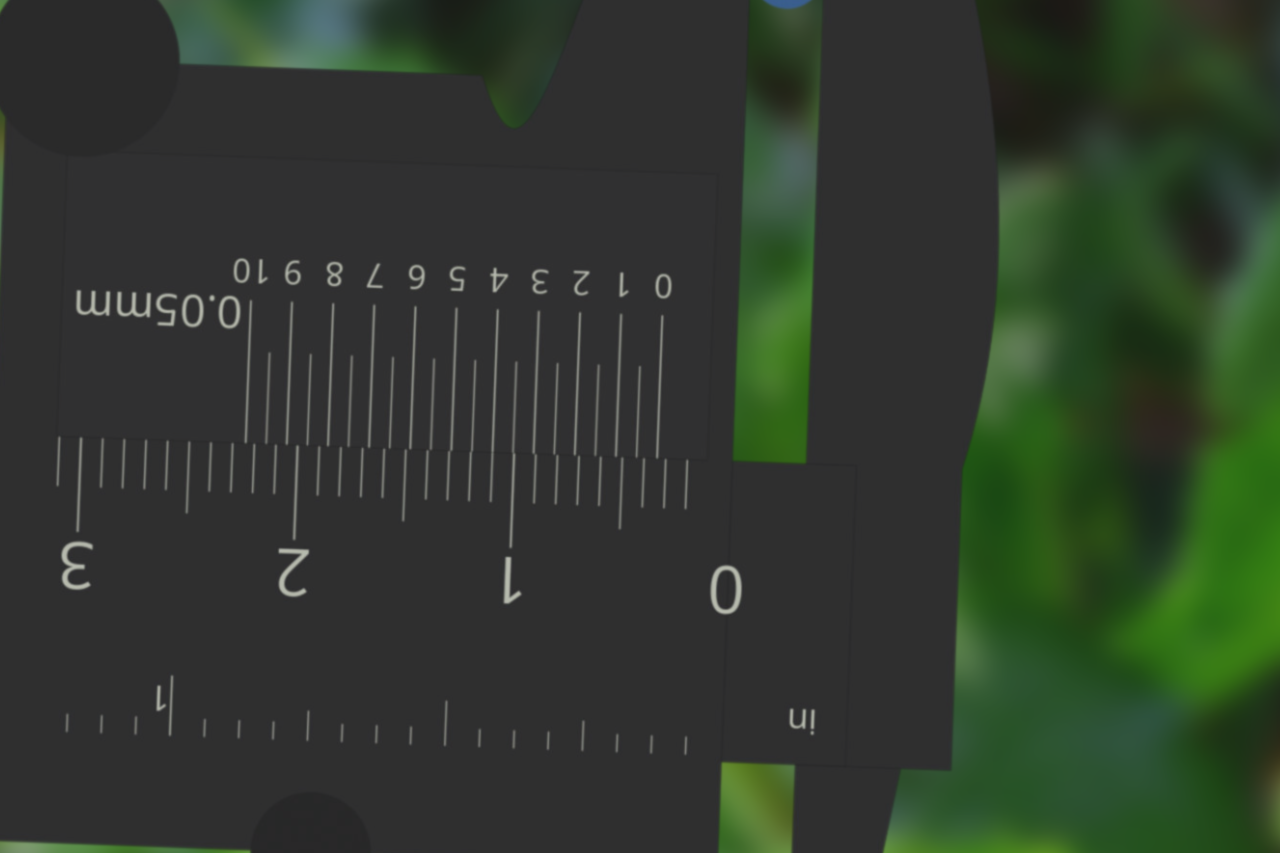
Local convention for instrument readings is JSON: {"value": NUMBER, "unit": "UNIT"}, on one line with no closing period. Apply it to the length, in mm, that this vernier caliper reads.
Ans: {"value": 3.4, "unit": "mm"}
